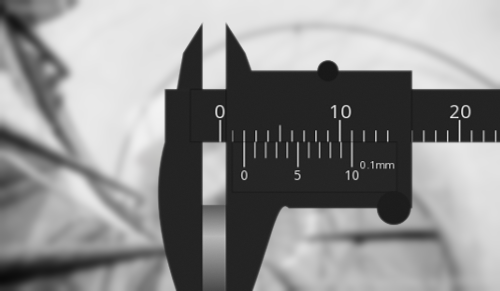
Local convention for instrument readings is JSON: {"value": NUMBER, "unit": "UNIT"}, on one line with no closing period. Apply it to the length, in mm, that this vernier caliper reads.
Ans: {"value": 2.0, "unit": "mm"}
